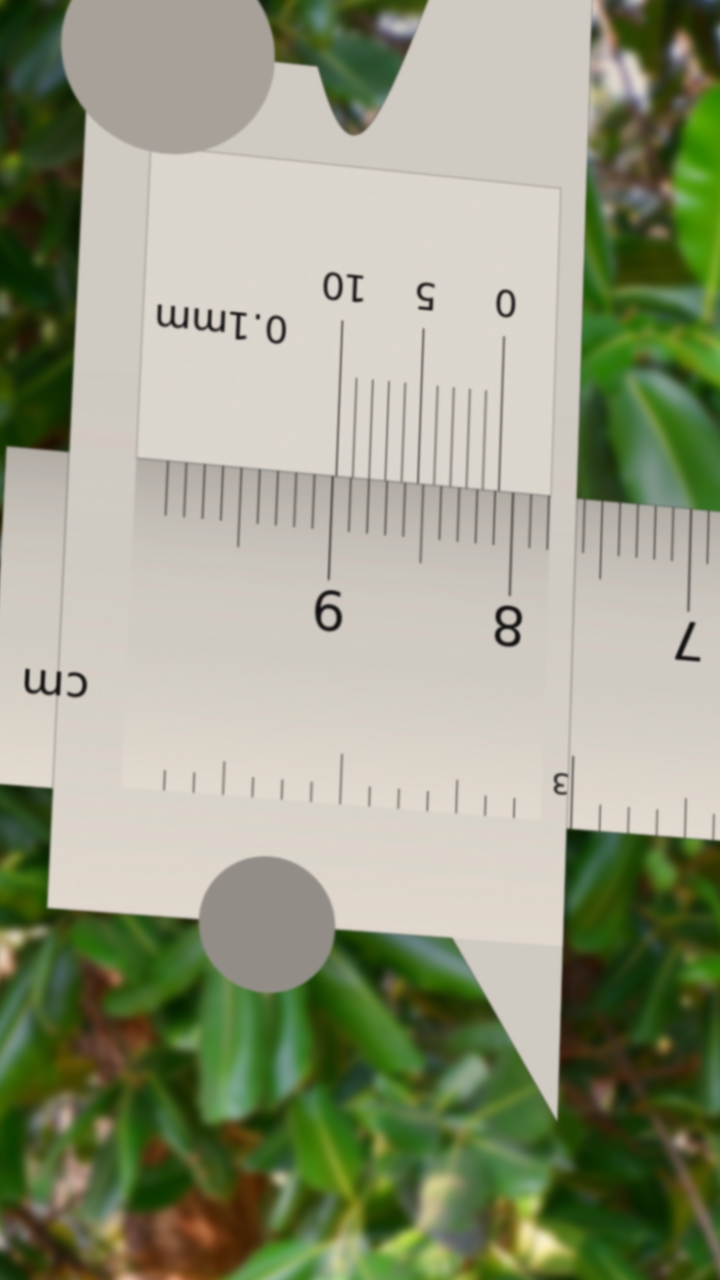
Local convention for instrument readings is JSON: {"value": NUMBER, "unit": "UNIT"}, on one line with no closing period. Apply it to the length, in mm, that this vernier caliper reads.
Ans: {"value": 80.8, "unit": "mm"}
